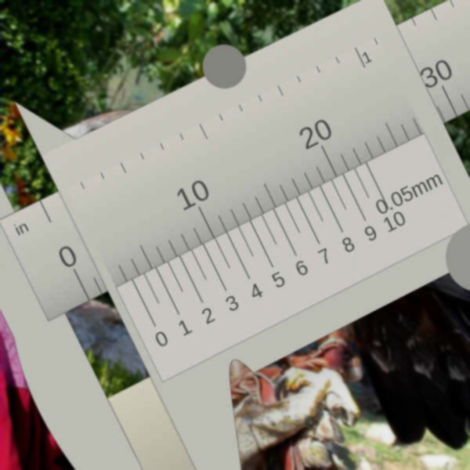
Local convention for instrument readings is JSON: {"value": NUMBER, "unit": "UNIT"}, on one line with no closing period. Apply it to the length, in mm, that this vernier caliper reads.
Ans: {"value": 3.4, "unit": "mm"}
